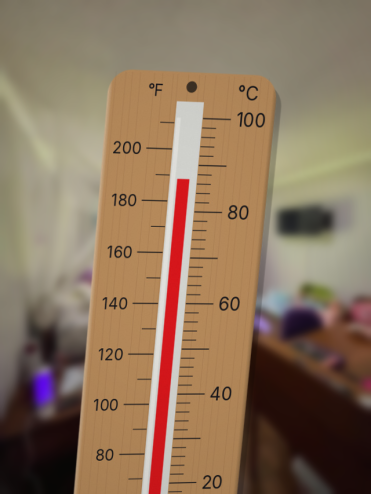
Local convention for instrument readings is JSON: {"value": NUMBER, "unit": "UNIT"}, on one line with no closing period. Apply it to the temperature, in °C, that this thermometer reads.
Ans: {"value": 87, "unit": "°C"}
